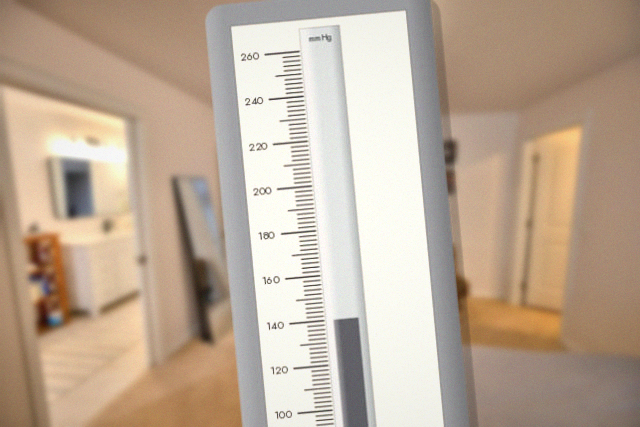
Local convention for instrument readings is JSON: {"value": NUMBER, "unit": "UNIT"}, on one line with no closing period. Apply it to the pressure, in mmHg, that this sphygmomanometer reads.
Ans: {"value": 140, "unit": "mmHg"}
